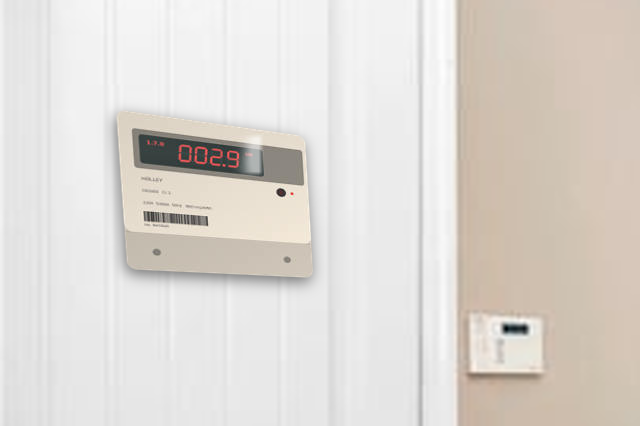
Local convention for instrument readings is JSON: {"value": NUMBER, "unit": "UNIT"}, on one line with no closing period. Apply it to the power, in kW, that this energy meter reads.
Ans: {"value": 2.9, "unit": "kW"}
